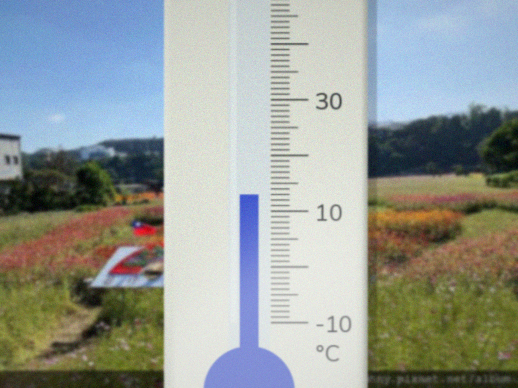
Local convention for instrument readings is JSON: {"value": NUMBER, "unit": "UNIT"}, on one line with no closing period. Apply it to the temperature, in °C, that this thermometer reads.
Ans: {"value": 13, "unit": "°C"}
